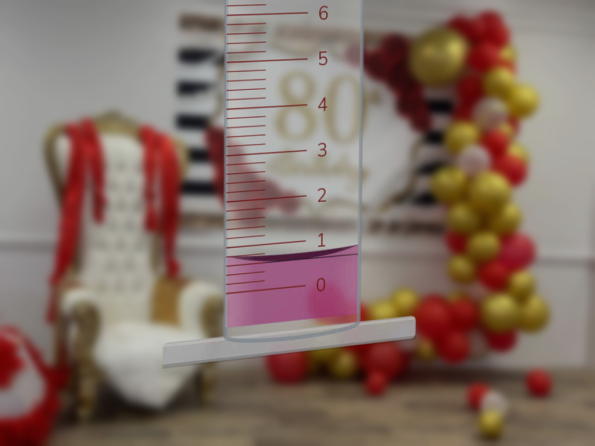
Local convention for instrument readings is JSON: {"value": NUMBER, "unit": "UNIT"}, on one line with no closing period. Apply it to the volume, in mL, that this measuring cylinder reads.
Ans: {"value": 0.6, "unit": "mL"}
